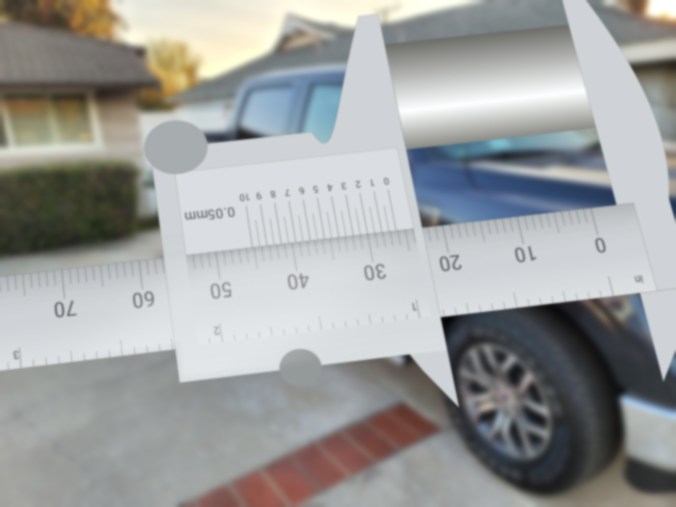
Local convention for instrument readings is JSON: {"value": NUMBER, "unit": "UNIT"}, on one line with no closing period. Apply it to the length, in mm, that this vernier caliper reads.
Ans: {"value": 26.2, "unit": "mm"}
